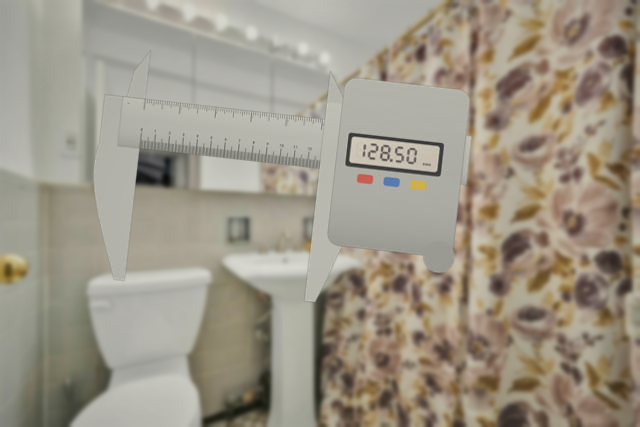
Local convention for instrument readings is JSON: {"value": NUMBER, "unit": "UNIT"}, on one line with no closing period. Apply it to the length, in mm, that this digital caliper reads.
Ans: {"value": 128.50, "unit": "mm"}
